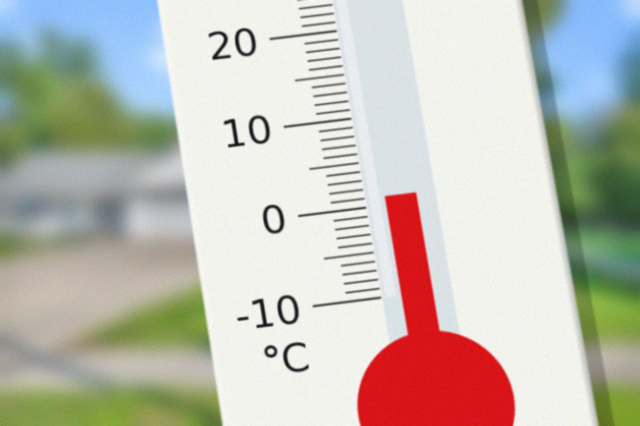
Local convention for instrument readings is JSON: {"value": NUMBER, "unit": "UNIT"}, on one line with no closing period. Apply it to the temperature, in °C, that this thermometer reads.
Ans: {"value": 1, "unit": "°C"}
